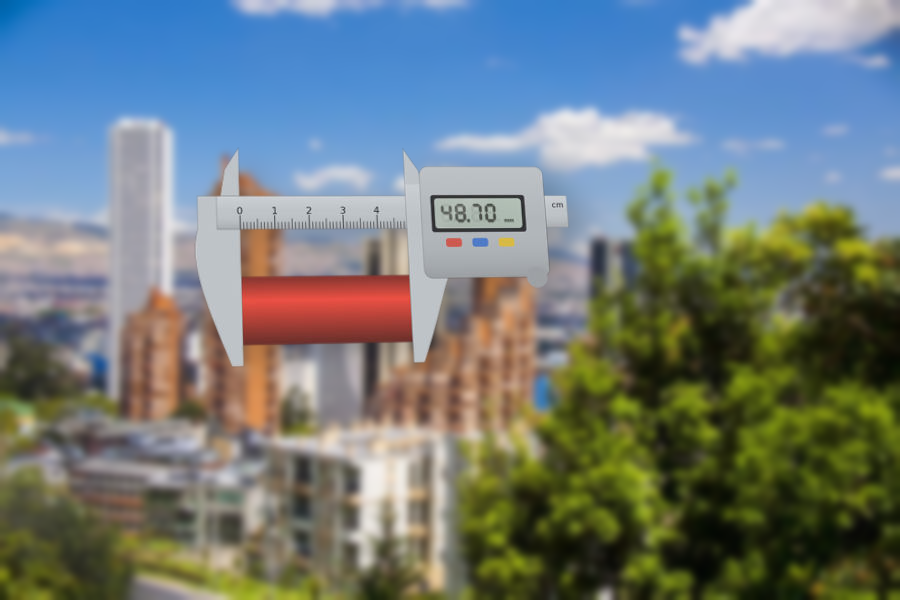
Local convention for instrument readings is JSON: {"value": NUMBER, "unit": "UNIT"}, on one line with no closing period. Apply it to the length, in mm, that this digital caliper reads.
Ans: {"value": 48.70, "unit": "mm"}
